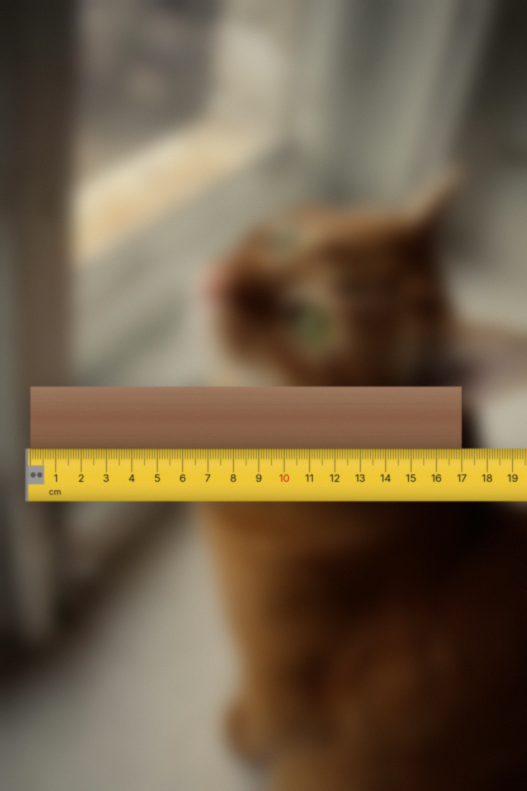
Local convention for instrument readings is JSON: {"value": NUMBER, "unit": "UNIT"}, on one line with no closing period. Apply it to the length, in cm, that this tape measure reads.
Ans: {"value": 17, "unit": "cm"}
